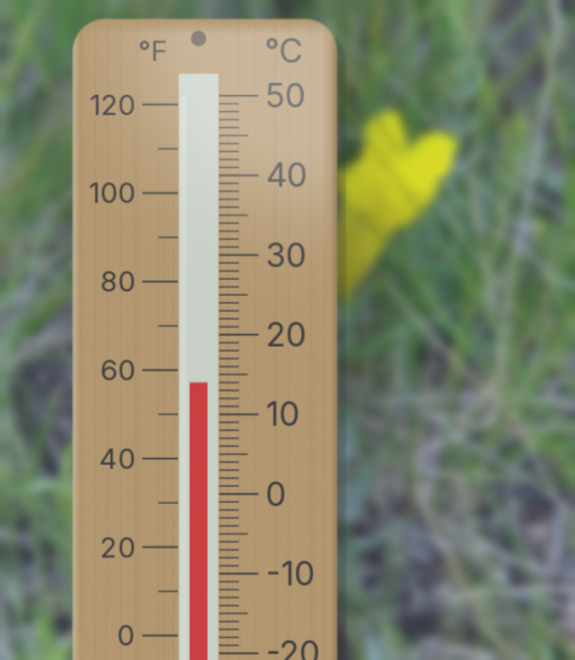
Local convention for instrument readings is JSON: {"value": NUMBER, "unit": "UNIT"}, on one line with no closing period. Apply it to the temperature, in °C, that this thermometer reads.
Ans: {"value": 14, "unit": "°C"}
